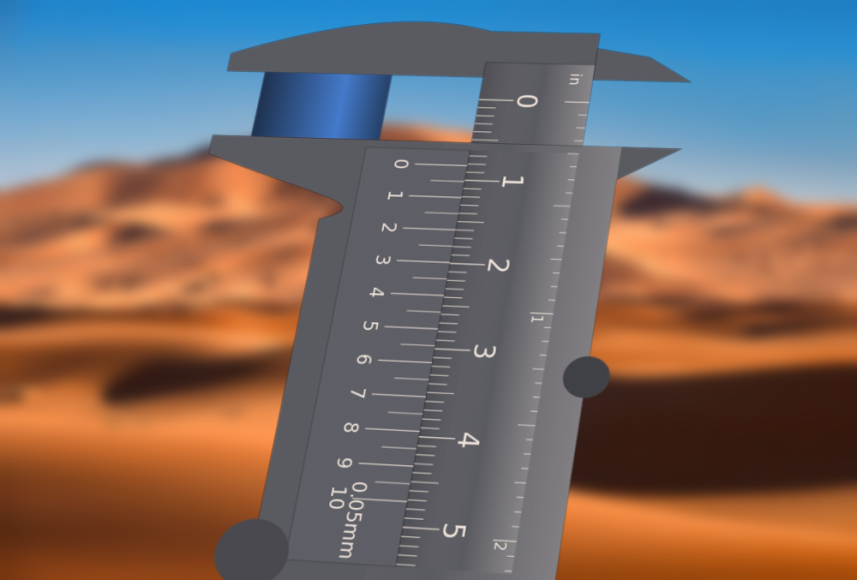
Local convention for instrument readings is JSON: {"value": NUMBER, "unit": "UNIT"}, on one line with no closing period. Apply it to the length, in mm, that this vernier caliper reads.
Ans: {"value": 8.2, "unit": "mm"}
